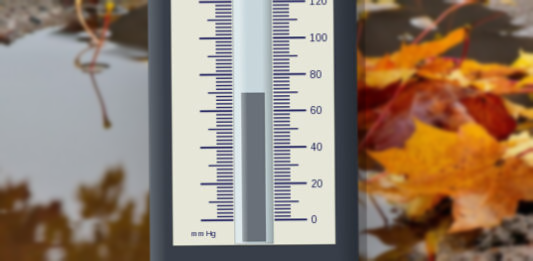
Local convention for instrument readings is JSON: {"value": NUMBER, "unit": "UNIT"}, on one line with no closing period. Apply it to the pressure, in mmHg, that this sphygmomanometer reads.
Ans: {"value": 70, "unit": "mmHg"}
